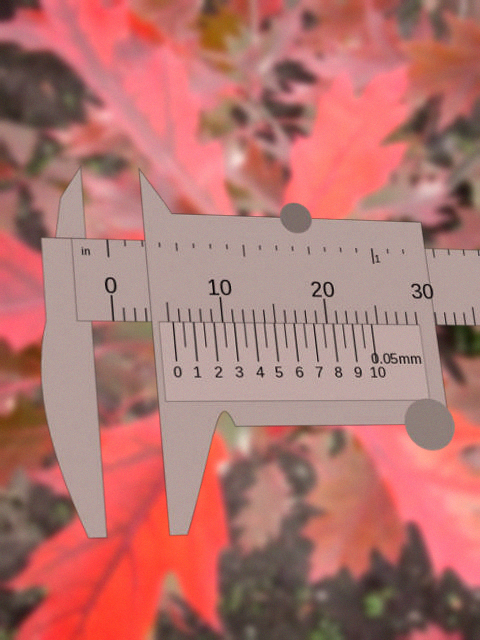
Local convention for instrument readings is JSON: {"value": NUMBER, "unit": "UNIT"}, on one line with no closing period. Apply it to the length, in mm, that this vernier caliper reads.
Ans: {"value": 5.4, "unit": "mm"}
